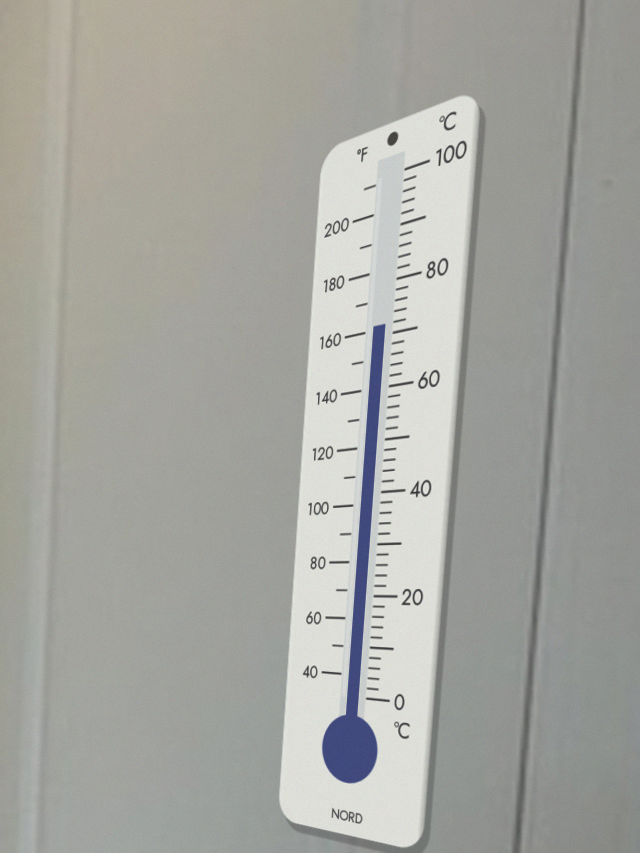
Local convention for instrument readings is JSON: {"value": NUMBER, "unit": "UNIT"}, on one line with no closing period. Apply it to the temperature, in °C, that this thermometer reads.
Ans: {"value": 72, "unit": "°C"}
